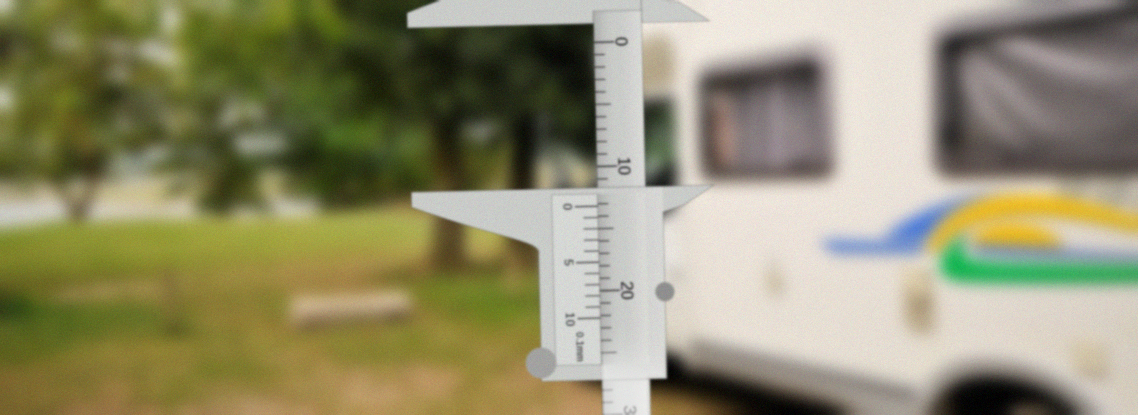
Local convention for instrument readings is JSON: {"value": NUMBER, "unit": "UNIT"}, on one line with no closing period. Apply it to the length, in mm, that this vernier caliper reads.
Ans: {"value": 13.2, "unit": "mm"}
